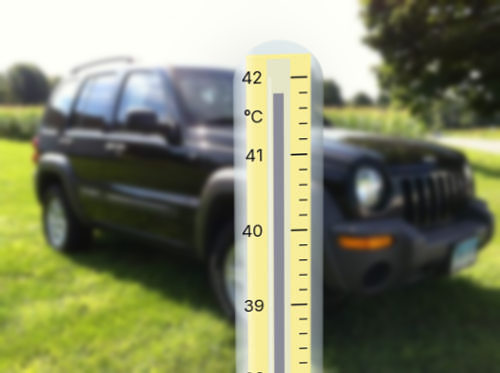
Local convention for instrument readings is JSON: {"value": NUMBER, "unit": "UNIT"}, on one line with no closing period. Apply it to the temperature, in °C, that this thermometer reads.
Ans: {"value": 41.8, "unit": "°C"}
